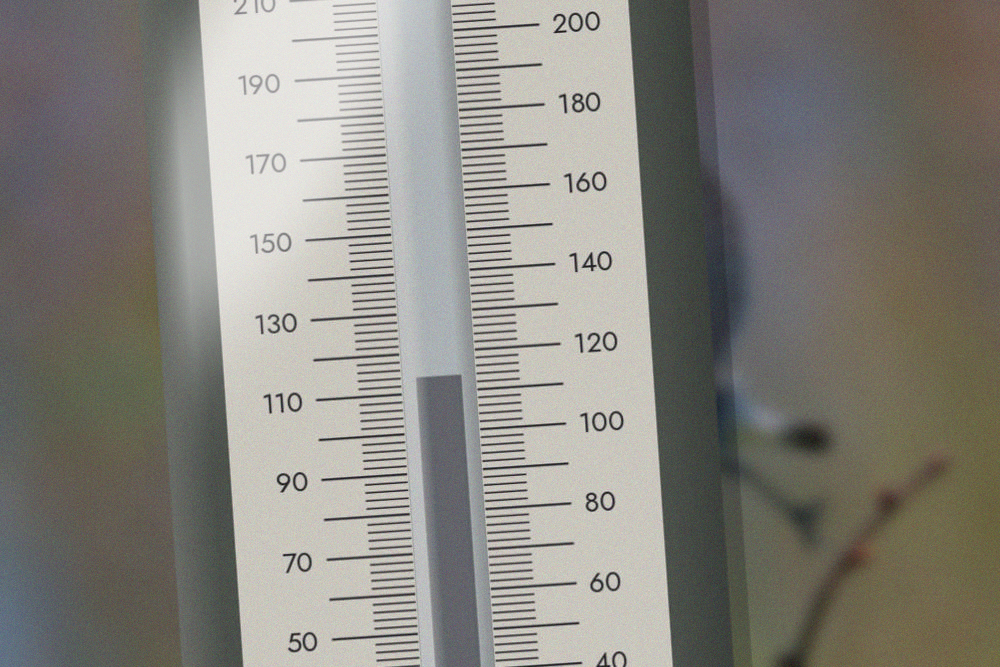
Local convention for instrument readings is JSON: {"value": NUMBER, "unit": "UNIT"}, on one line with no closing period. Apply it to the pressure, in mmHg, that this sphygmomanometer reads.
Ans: {"value": 114, "unit": "mmHg"}
